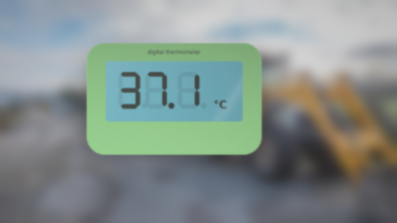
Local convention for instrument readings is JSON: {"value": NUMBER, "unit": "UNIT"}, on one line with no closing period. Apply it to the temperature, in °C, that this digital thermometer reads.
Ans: {"value": 37.1, "unit": "°C"}
